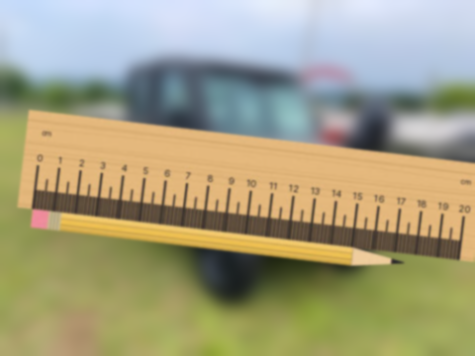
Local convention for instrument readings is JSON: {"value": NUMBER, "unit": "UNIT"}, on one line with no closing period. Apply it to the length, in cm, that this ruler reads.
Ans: {"value": 17.5, "unit": "cm"}
